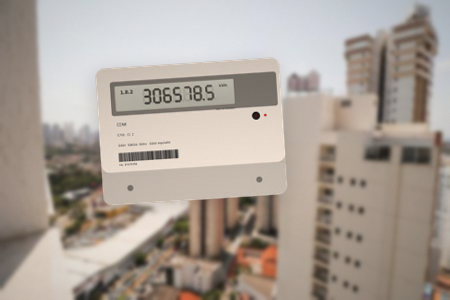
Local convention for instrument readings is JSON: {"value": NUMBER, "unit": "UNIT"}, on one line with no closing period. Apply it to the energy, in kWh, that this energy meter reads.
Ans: {"value": 306578.5, "unit": "kWh"}
